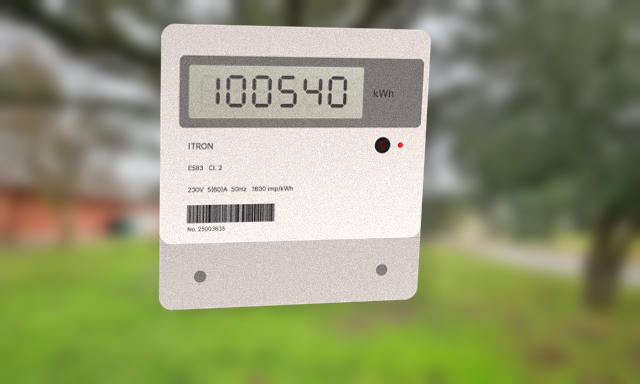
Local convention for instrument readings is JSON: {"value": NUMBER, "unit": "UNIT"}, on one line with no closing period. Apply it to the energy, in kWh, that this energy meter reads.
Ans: {"value": 100540, "unit": "kWh"}
